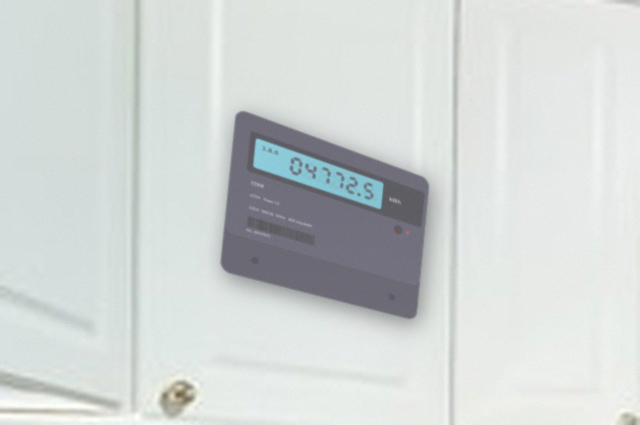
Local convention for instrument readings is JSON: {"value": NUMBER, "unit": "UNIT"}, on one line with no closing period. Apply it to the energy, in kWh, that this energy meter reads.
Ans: {"value": 4772.5, "unit": "kWh"}
